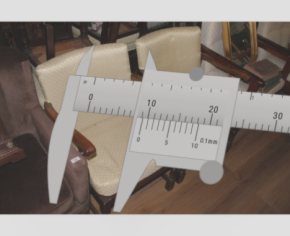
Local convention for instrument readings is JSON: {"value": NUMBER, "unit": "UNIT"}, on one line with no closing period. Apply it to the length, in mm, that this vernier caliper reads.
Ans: {"value": 9.2, "unit": "mm"}
